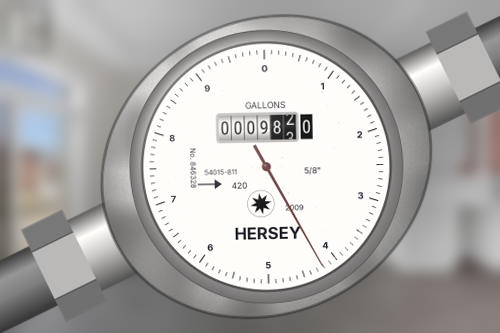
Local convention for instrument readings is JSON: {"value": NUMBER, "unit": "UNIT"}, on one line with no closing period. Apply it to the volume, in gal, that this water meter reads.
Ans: {"value": 9824.2, "unit": "gal"}
